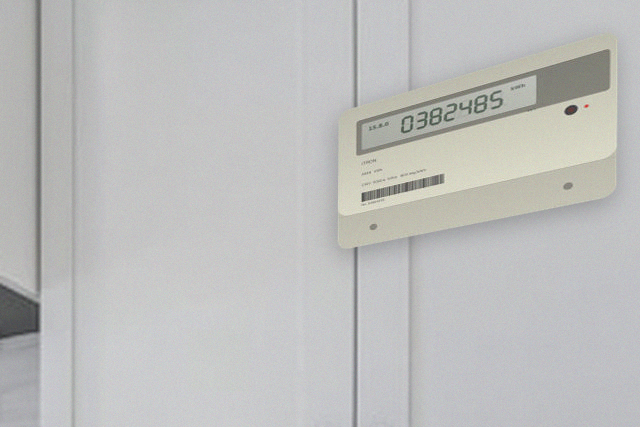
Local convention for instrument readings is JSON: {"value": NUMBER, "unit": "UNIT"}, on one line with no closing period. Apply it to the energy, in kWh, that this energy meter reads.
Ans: {"value": 382485, "unit": "kWh"}
